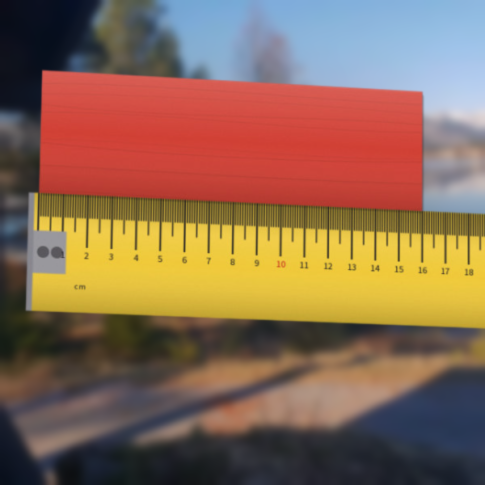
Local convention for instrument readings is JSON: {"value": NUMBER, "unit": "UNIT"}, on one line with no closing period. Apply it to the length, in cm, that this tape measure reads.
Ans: {"value": 16, "unit": "cm"}
